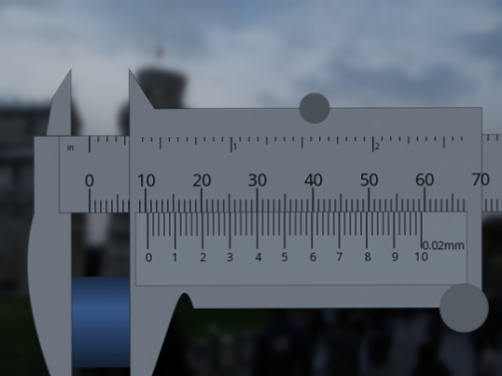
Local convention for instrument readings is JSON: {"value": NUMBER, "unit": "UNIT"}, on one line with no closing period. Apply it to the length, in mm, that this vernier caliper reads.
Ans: {"value": 10.4, "unit": "mm"}
